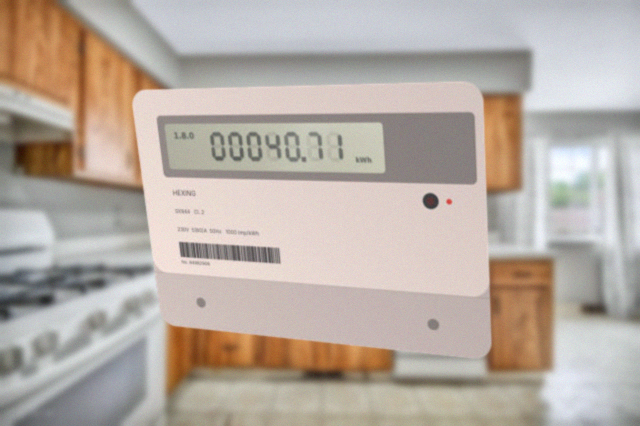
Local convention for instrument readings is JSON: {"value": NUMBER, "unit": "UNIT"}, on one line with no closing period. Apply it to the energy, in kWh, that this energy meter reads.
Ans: {"value": 40.71, "unit": "kWh"}
